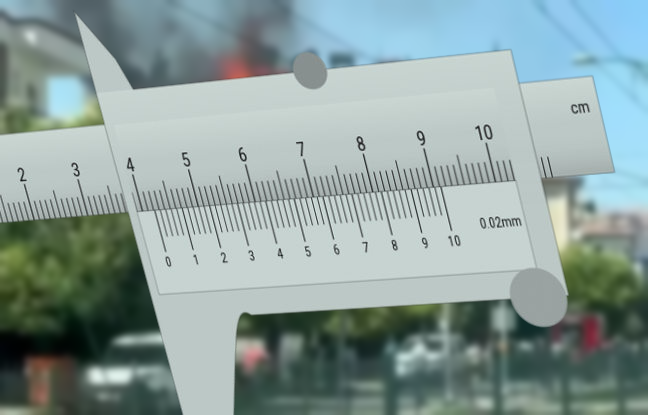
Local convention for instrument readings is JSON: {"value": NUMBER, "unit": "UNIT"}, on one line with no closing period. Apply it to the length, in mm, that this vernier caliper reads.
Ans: {"value": 42.2, "unit": "mm"}
